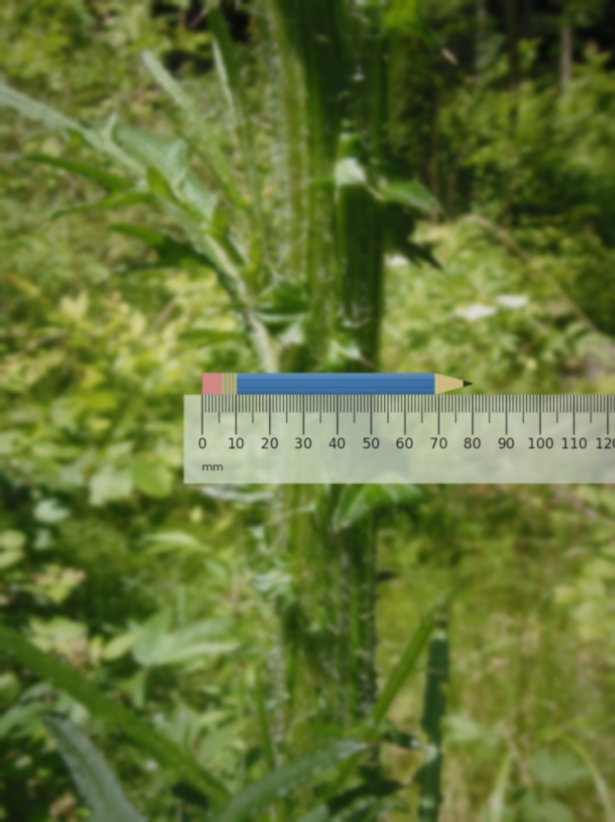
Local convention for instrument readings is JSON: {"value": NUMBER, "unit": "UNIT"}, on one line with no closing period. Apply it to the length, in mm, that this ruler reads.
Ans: {"value": 80, "unit": "mm"}
